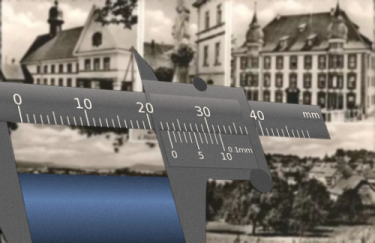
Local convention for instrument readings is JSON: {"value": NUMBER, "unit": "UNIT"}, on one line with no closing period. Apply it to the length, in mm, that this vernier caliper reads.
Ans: {"value": 22.8, "unit": "mm"}
